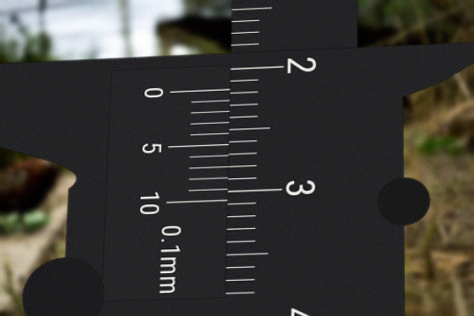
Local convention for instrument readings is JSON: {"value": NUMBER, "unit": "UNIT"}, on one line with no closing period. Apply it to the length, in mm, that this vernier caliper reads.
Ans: {"value": 21.7, "unit": "mm"}
